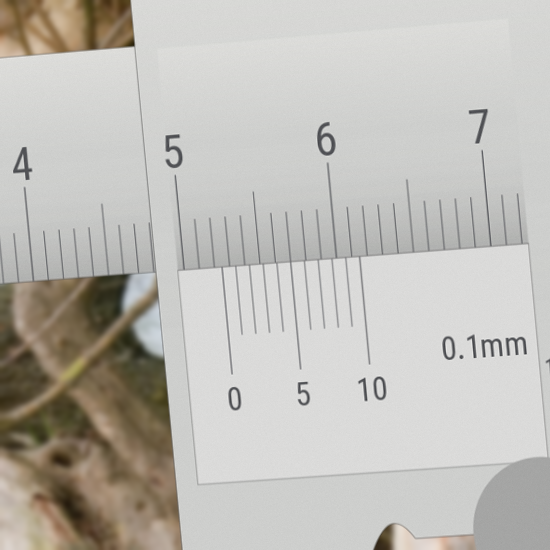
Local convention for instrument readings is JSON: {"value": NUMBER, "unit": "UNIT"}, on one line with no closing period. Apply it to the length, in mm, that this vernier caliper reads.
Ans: {"value": 52.5, "unit": "mm"}
